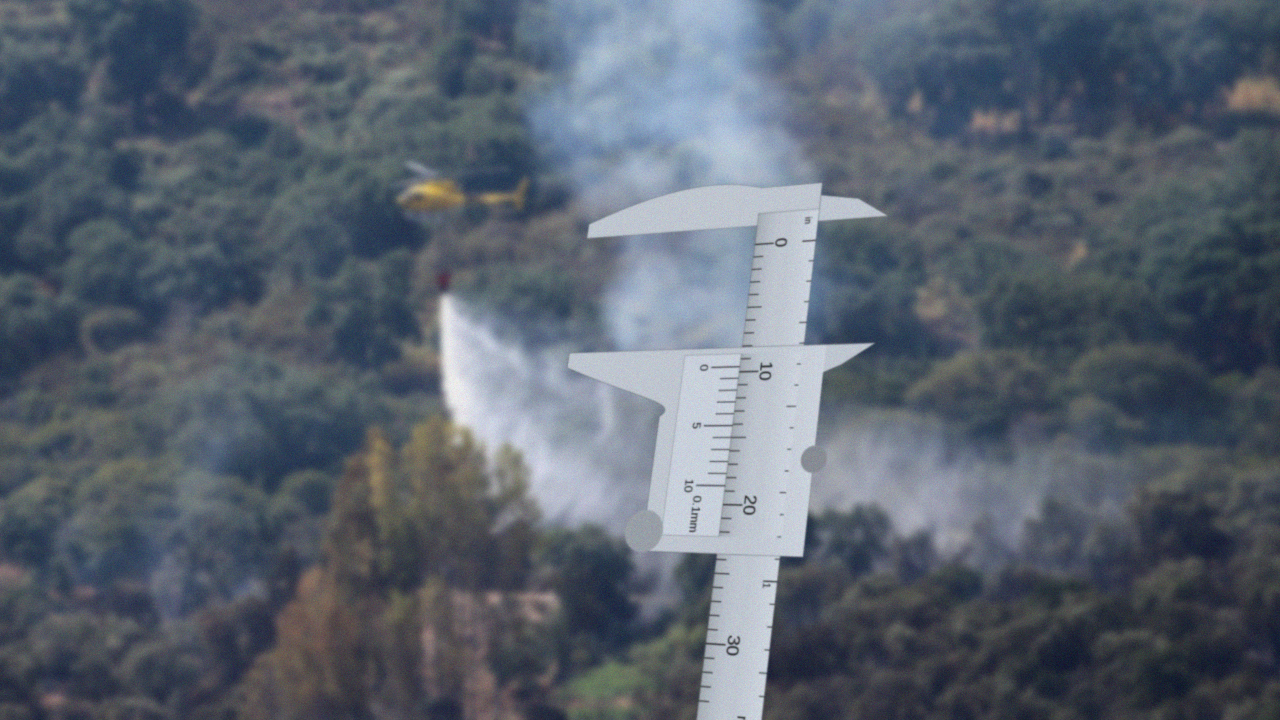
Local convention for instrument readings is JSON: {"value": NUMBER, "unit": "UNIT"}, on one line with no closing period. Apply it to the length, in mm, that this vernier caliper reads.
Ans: {"value": 9.6, "unit": "mm"}
